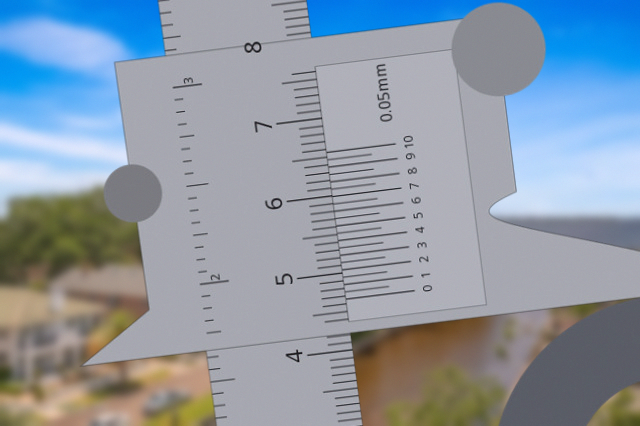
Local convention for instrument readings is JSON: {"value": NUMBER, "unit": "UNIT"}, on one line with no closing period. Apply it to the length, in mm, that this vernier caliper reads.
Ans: {"value": 46.6, "unit": "mm"}
